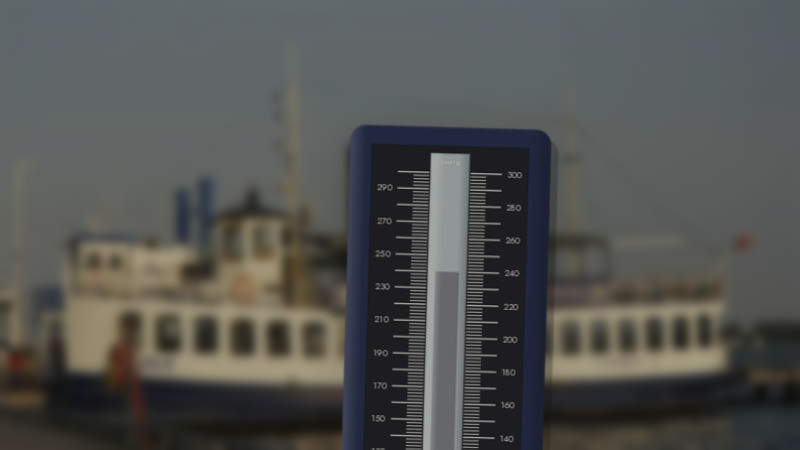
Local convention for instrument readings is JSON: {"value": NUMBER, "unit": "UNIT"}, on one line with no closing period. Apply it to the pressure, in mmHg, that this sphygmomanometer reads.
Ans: {"value": 240, "unit": "mmHg"}
